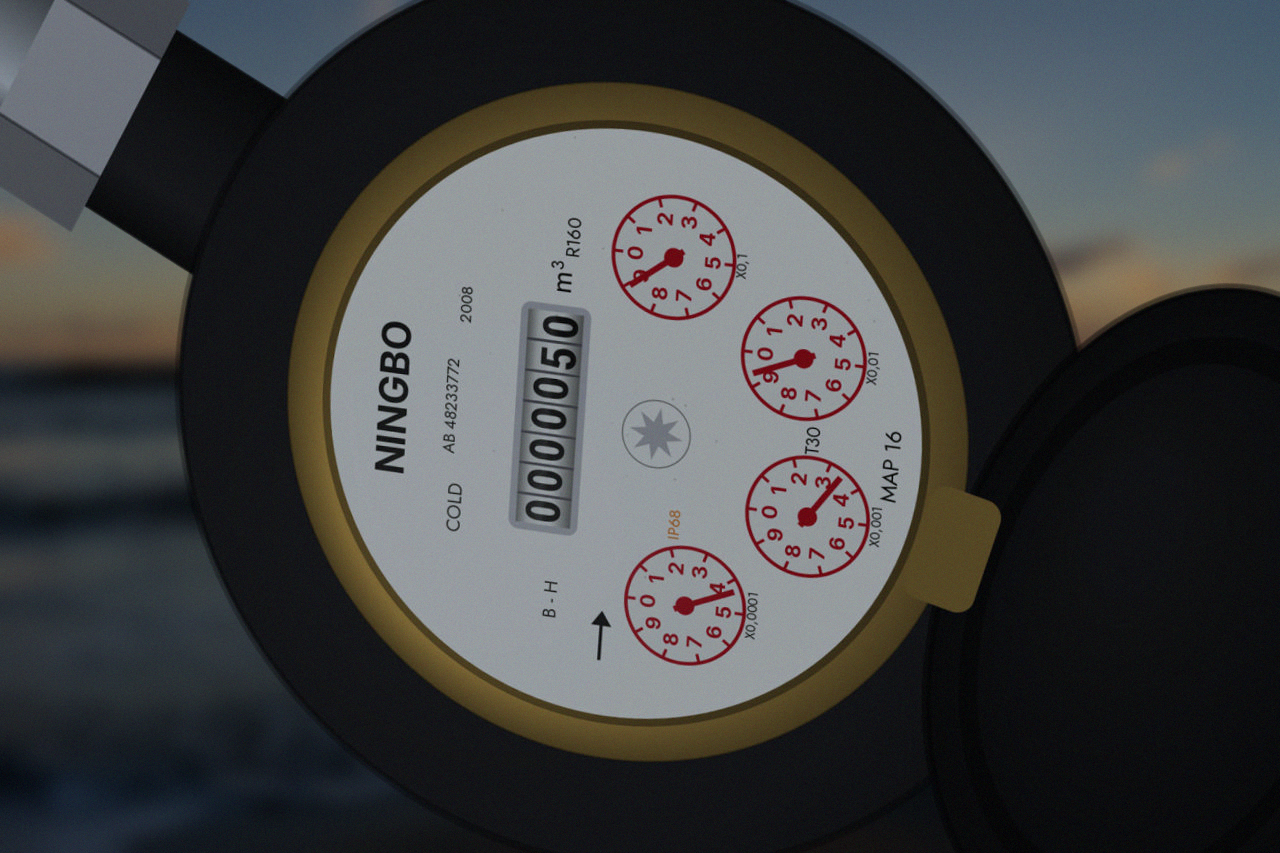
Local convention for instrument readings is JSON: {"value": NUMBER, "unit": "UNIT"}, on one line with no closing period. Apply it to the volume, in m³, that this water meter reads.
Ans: {"value": 49.8934, "unit": "m³"}
